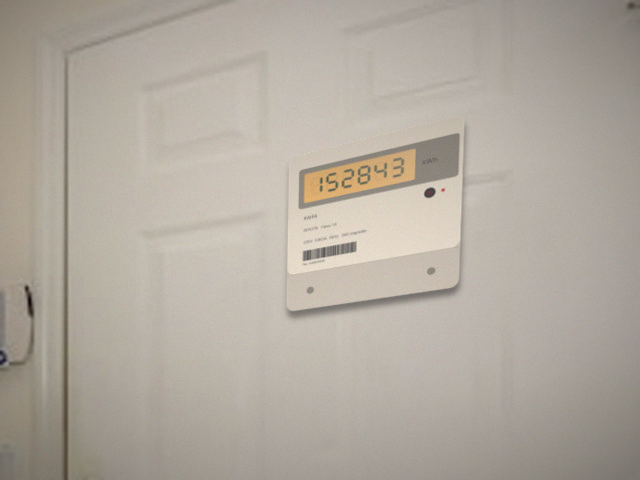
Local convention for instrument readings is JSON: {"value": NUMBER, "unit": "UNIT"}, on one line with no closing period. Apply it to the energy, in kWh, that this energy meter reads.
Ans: {"value": 152843, "unit": "kWh"}
